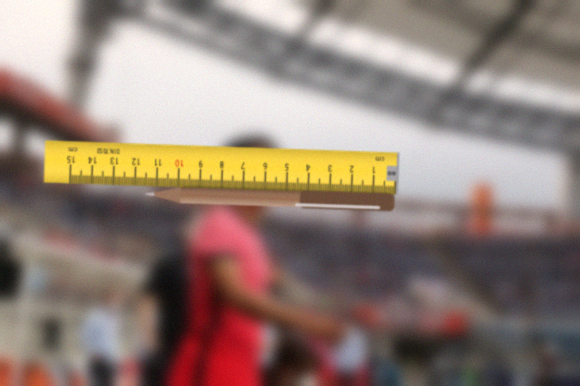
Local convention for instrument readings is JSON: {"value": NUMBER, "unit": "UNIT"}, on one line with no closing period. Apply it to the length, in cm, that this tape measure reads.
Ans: {"value": 11.5, "unit": "cm"}
